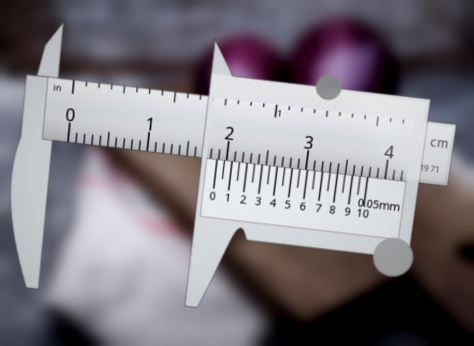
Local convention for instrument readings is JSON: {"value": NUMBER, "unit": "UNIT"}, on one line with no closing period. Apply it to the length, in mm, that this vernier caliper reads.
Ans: {"value": 18.8, "unit": "mm"}
